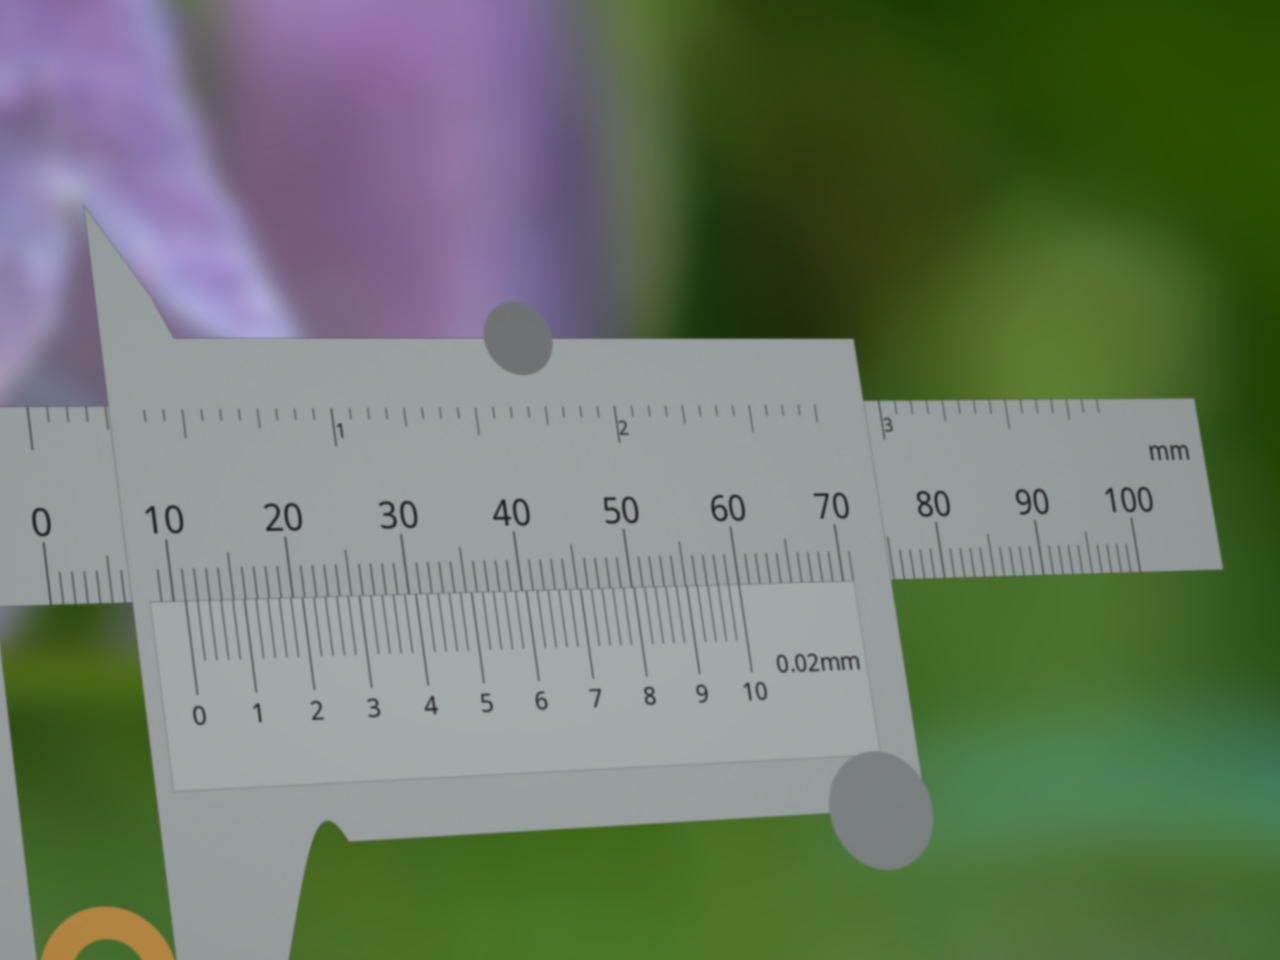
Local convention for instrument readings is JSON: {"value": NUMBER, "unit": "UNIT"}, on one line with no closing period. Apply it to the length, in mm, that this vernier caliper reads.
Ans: {"value": 11.0, "unit": "mm"}
